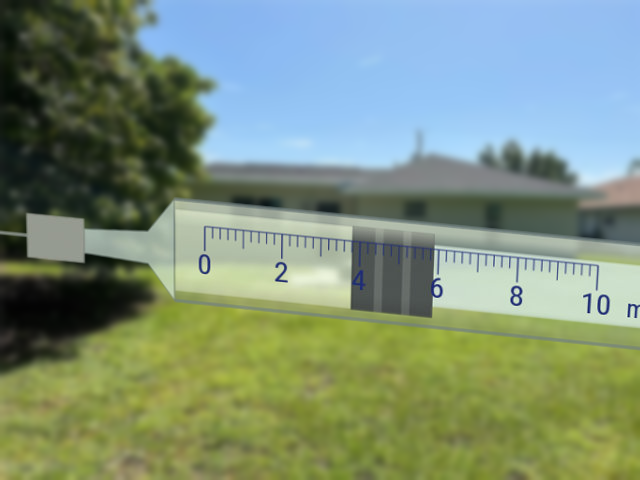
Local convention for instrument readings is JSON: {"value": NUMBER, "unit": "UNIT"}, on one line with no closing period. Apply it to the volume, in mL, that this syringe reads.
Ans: {"value": 3.8, "unit": "mL"}
